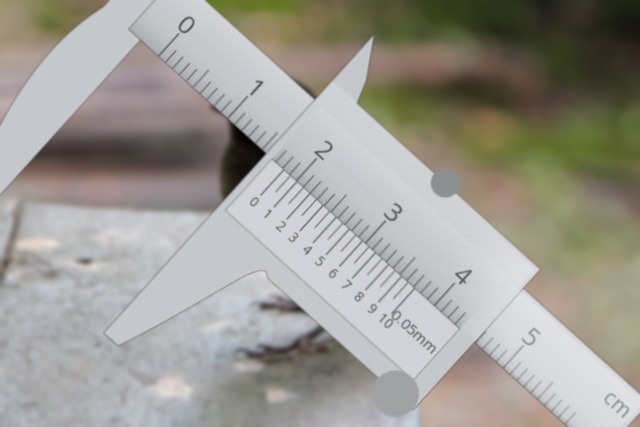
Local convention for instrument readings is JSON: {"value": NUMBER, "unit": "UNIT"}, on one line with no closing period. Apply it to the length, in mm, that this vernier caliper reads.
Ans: {"value": 18.2, "unit": "mm"}
